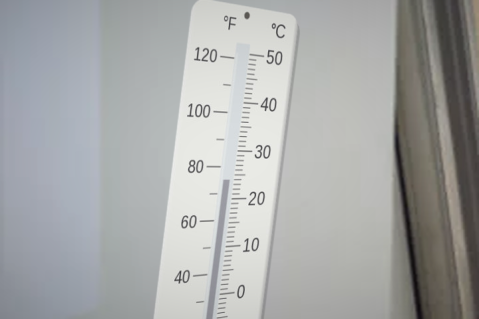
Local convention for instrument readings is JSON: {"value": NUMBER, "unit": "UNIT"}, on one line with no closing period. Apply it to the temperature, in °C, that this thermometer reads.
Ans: {"value": 24, "unit": "°C"}
